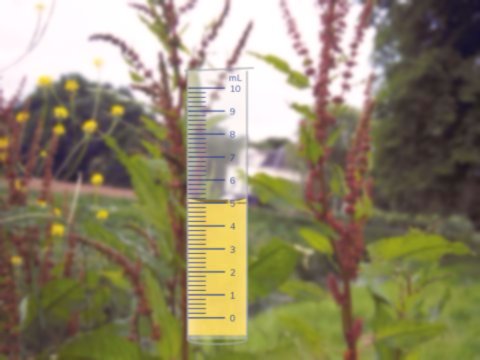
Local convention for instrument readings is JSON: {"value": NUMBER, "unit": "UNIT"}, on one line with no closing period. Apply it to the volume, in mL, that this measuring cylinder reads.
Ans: {"value": 5, "unit": "mL"}
